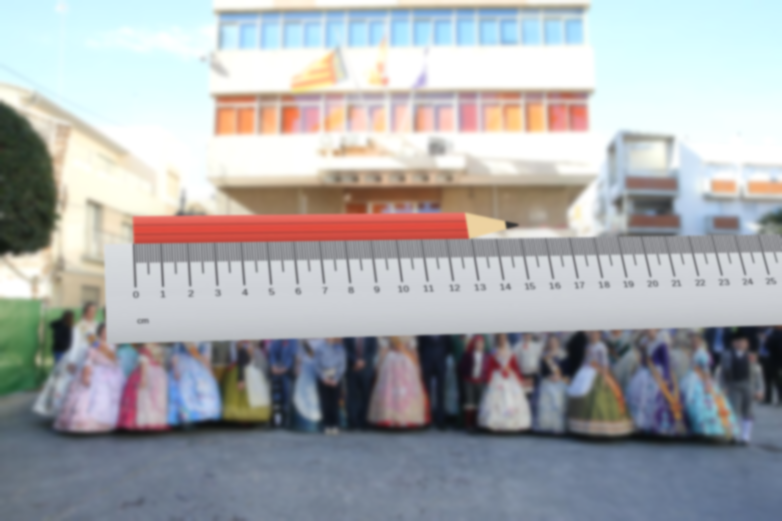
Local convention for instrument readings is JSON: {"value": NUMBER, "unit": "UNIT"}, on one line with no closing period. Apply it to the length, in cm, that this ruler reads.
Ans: {"value": 15, "unit": "cm"}
